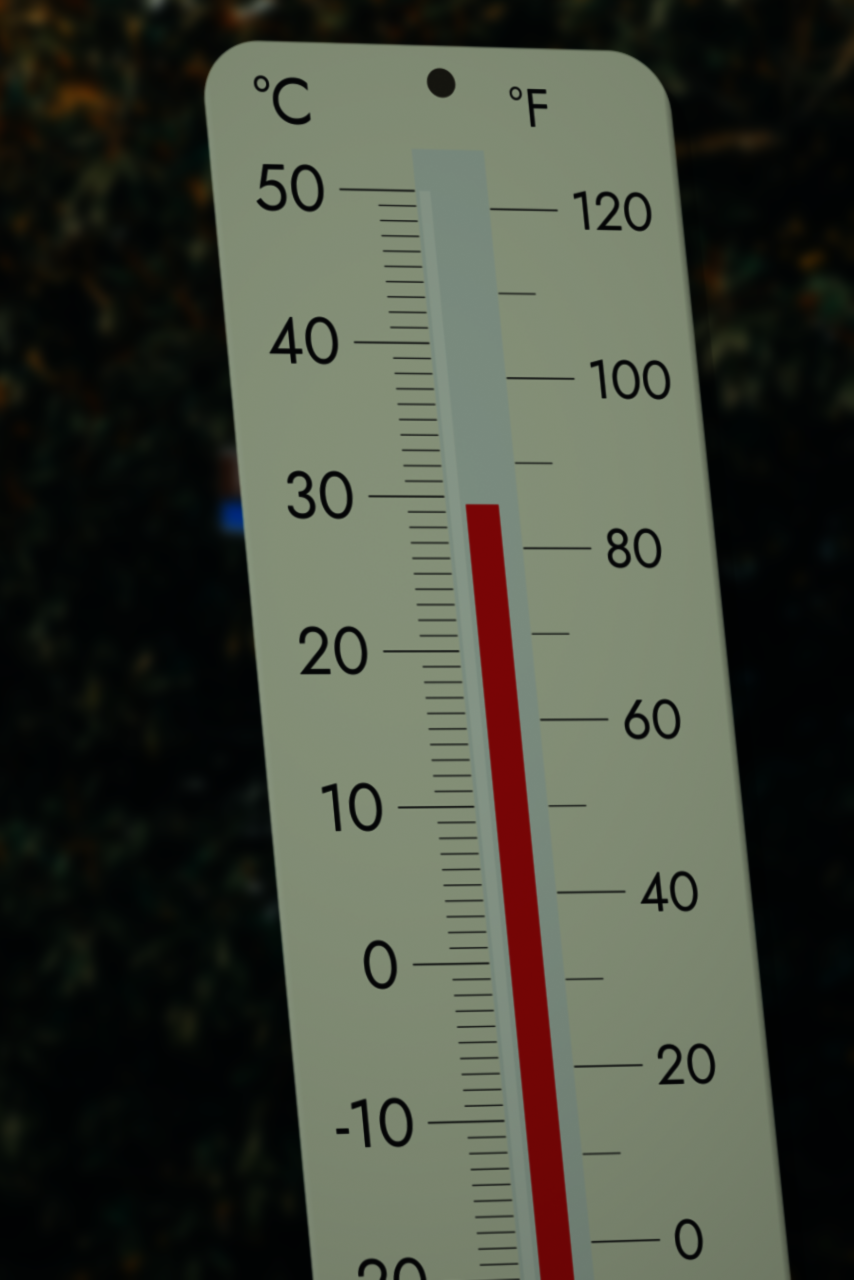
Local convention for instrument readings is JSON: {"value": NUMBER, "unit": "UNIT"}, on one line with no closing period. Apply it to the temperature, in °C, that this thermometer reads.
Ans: {"value": 29.5, "unit": "°C"}
